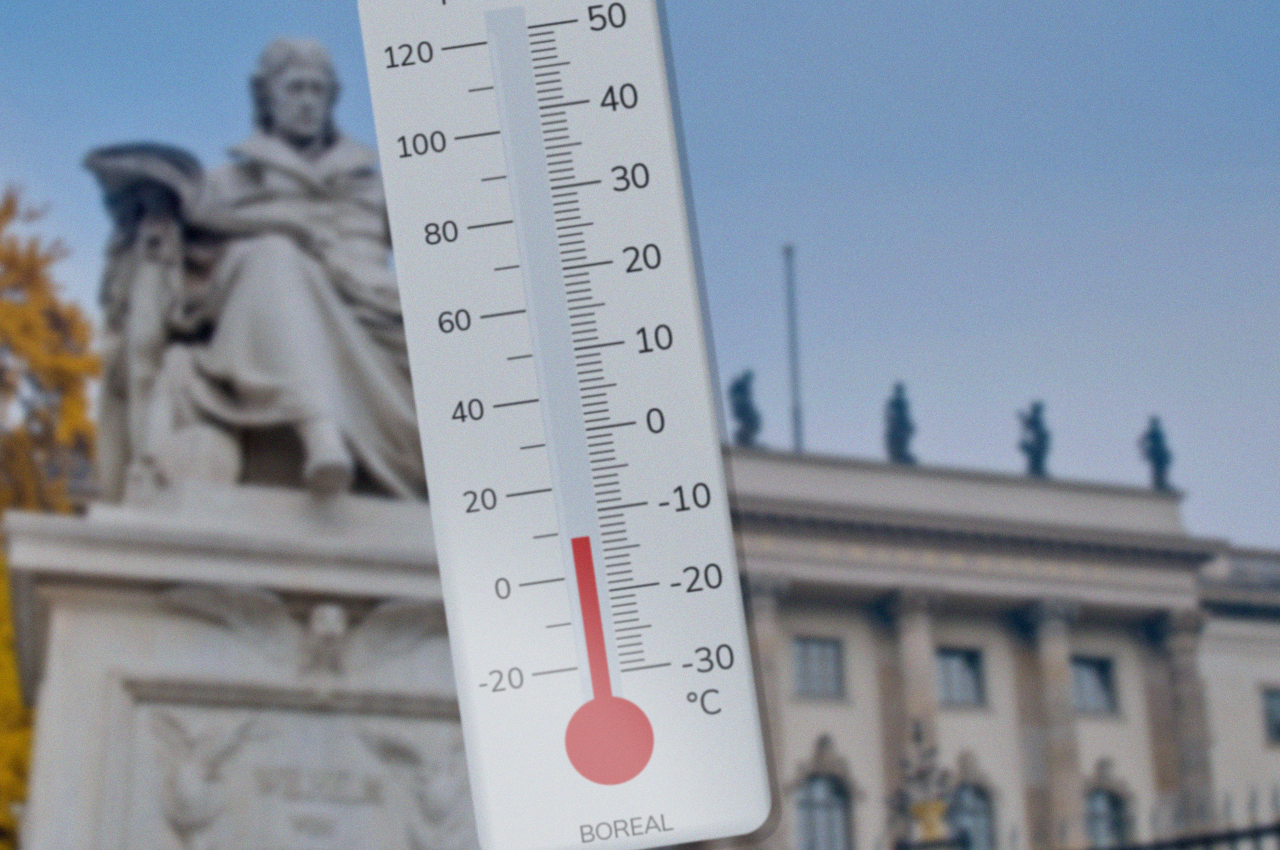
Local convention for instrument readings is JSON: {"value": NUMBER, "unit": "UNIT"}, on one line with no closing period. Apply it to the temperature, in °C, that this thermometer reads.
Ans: {"value": -13, "unit": "°C"}
